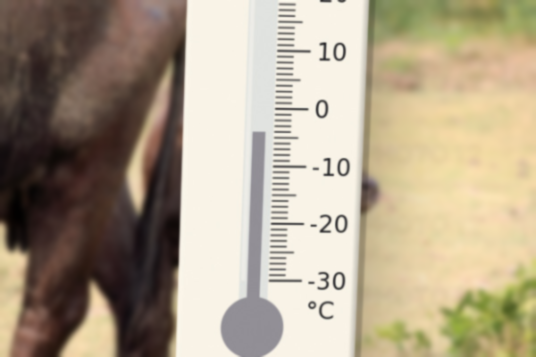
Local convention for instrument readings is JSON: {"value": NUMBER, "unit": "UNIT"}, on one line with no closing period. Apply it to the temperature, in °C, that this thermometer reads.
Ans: {"value": -4, "unit": "°C"}
